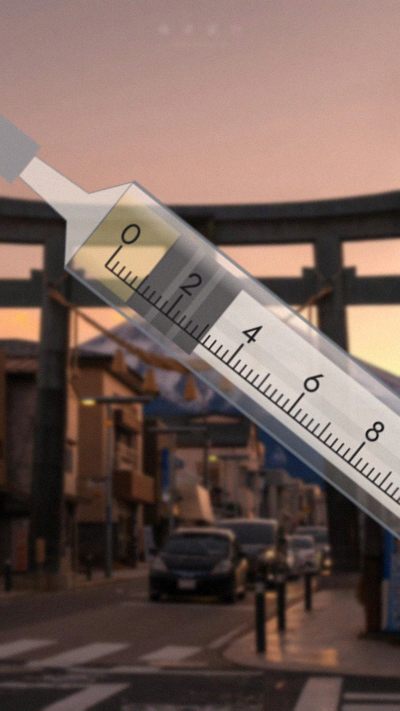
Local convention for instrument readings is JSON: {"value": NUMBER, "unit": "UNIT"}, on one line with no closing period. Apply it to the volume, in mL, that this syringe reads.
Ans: {"value": 1, "unit": "mL"}
